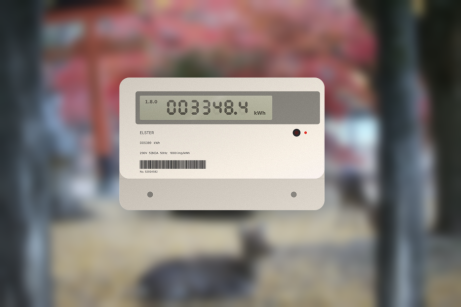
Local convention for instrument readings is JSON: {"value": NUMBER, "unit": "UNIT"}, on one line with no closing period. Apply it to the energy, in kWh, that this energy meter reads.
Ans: {"value": 3348.4, "unit": "kWh"}
